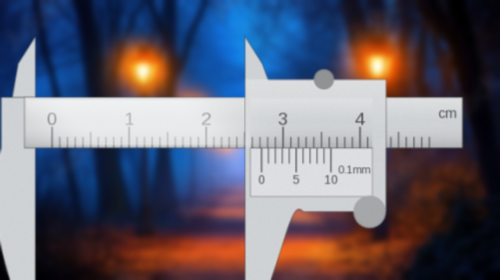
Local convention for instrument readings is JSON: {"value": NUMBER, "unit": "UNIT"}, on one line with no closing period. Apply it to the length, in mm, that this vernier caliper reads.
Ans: {"value": 27.2, "unit": "mm"}
